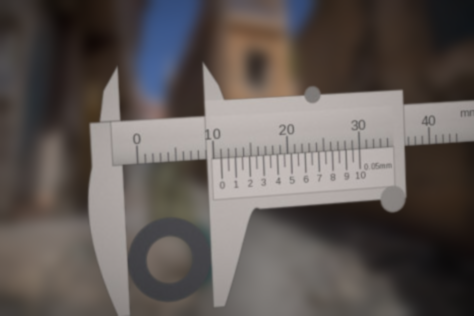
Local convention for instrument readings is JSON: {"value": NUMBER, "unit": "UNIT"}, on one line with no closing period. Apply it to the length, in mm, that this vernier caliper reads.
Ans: {"value": 11.0, "unit": "mm"}
